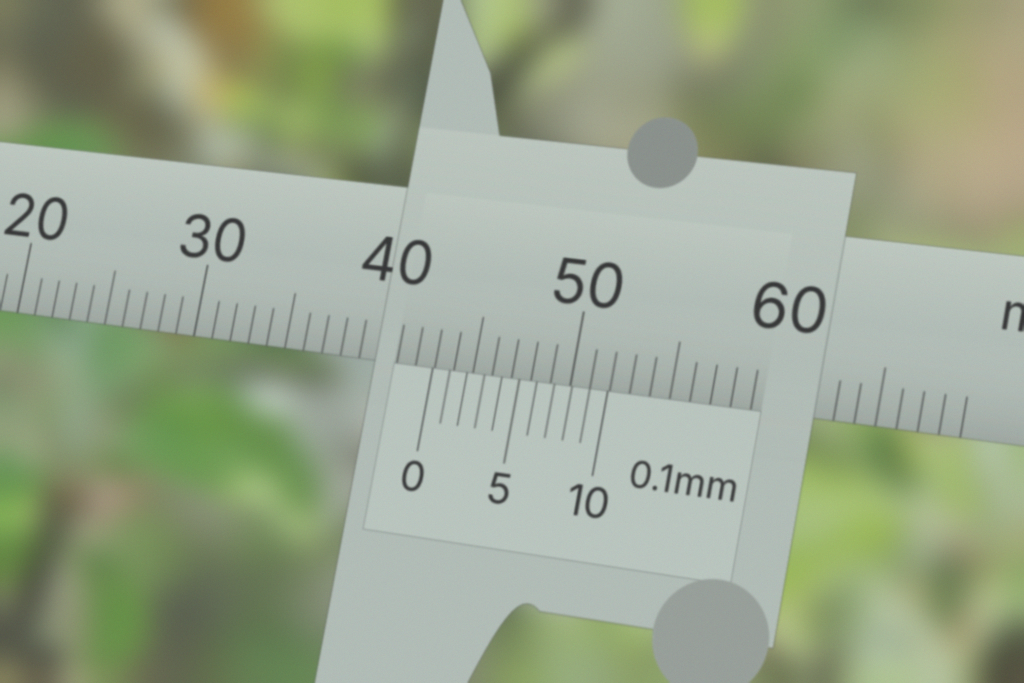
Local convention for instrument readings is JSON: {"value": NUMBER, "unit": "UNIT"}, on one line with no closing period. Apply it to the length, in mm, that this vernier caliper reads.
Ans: {"value": 42.9, "unit": "mm"}
